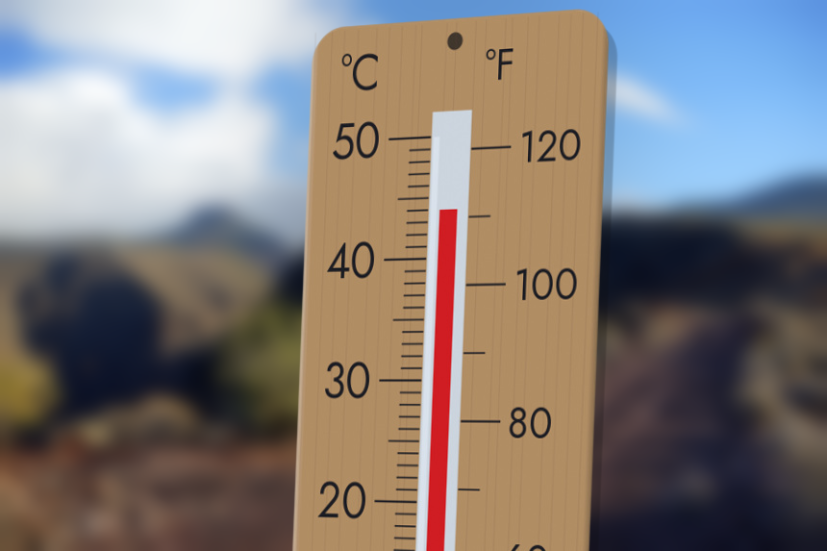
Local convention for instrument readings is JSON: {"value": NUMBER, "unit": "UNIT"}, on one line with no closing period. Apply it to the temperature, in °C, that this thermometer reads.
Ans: {"value": 44, "unit": "°C"}
